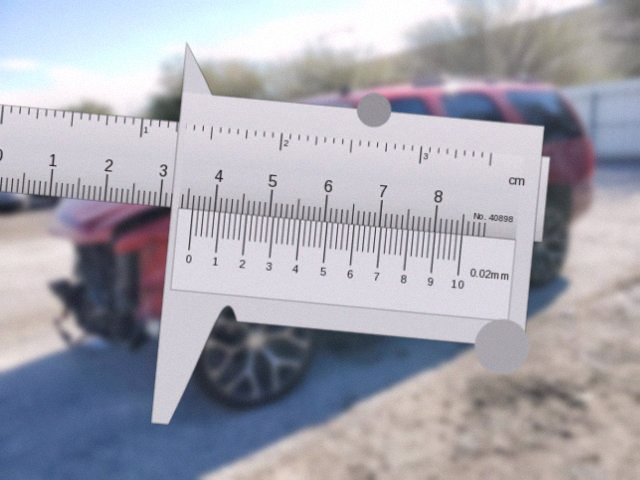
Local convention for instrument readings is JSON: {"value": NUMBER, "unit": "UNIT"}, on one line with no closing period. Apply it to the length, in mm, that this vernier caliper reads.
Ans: {"value": 36.0, "unit": "mm"}
